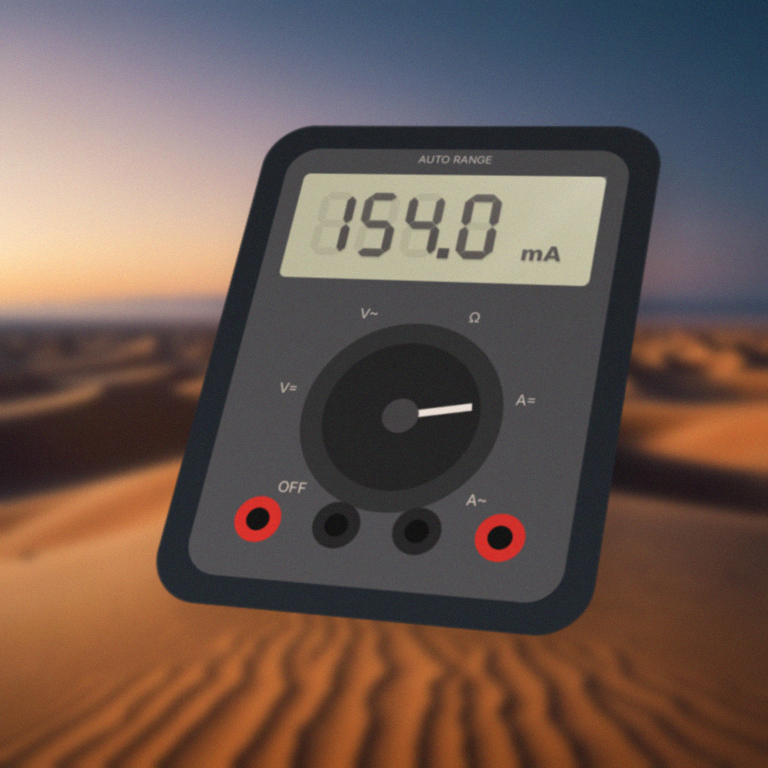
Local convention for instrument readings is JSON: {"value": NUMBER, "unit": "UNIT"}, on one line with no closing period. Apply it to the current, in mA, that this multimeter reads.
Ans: {"value": 154.0, "unit": "mA"}
